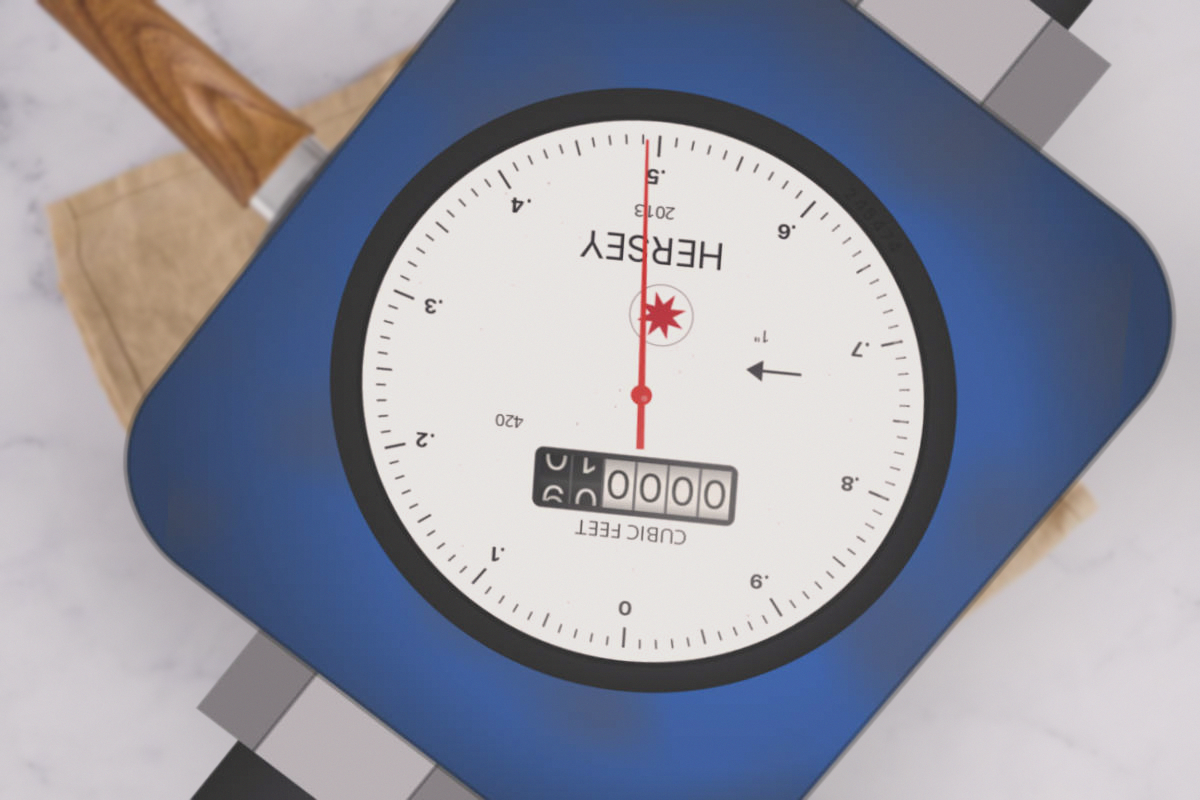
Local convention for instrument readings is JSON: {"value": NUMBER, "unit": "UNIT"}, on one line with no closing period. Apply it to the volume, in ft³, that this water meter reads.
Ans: {"value": 9.49, "unit": "ft³"}
